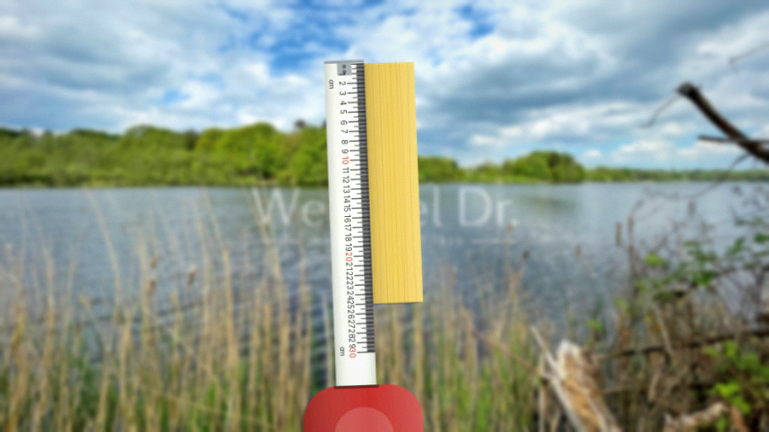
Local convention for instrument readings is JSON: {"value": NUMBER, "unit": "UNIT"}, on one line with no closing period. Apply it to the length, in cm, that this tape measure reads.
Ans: {"value": 25, "unit": "cm"}
